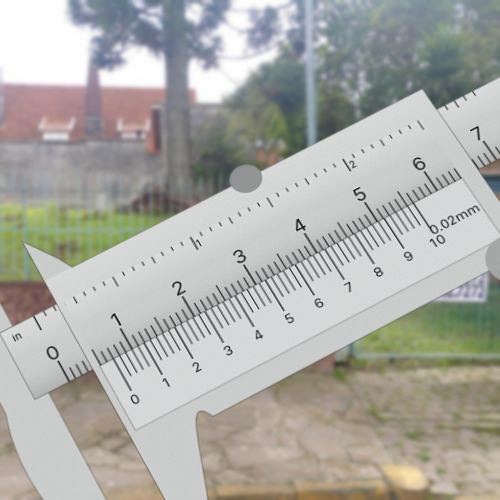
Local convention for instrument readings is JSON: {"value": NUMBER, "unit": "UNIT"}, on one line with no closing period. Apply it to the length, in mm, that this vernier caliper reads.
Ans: {"value": 7.0, "unit": "mm"}
